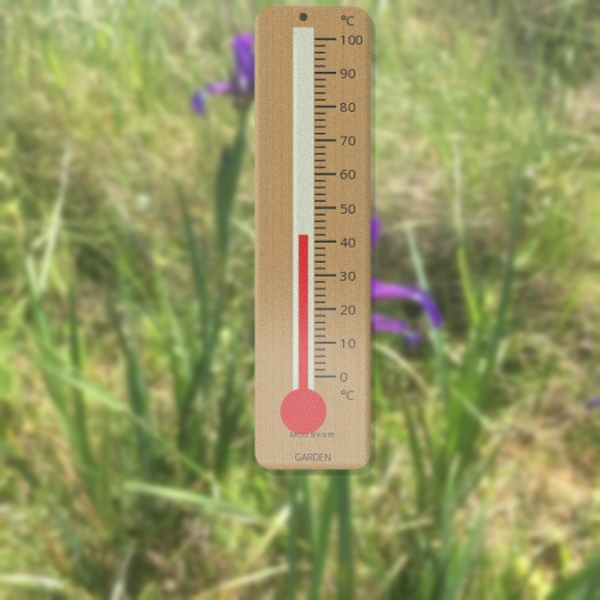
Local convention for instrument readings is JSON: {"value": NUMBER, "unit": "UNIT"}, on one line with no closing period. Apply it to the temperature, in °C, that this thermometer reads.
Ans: {"value": 42, "unit": "°C"}
